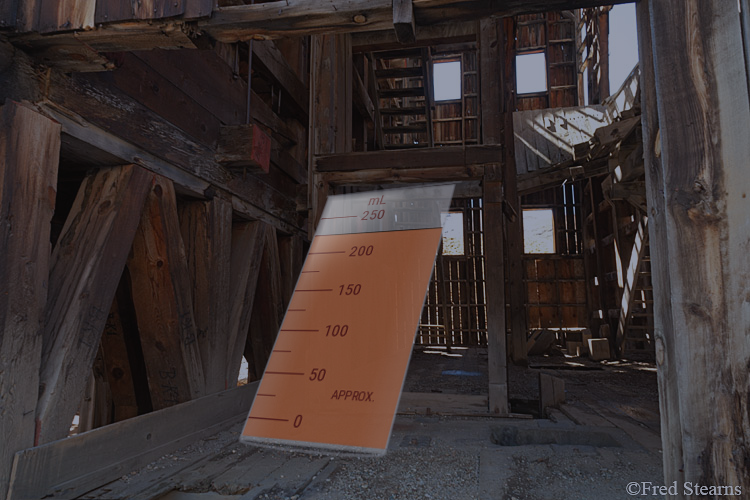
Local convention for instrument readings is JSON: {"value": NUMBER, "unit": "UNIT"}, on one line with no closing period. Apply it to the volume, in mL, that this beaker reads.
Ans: {"value": 225, "unit": "mL"}
